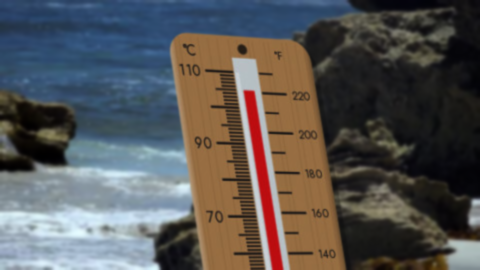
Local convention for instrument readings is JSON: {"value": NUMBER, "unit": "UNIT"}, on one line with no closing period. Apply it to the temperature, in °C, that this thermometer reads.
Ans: {"value": 105, "unit": "°C"}
